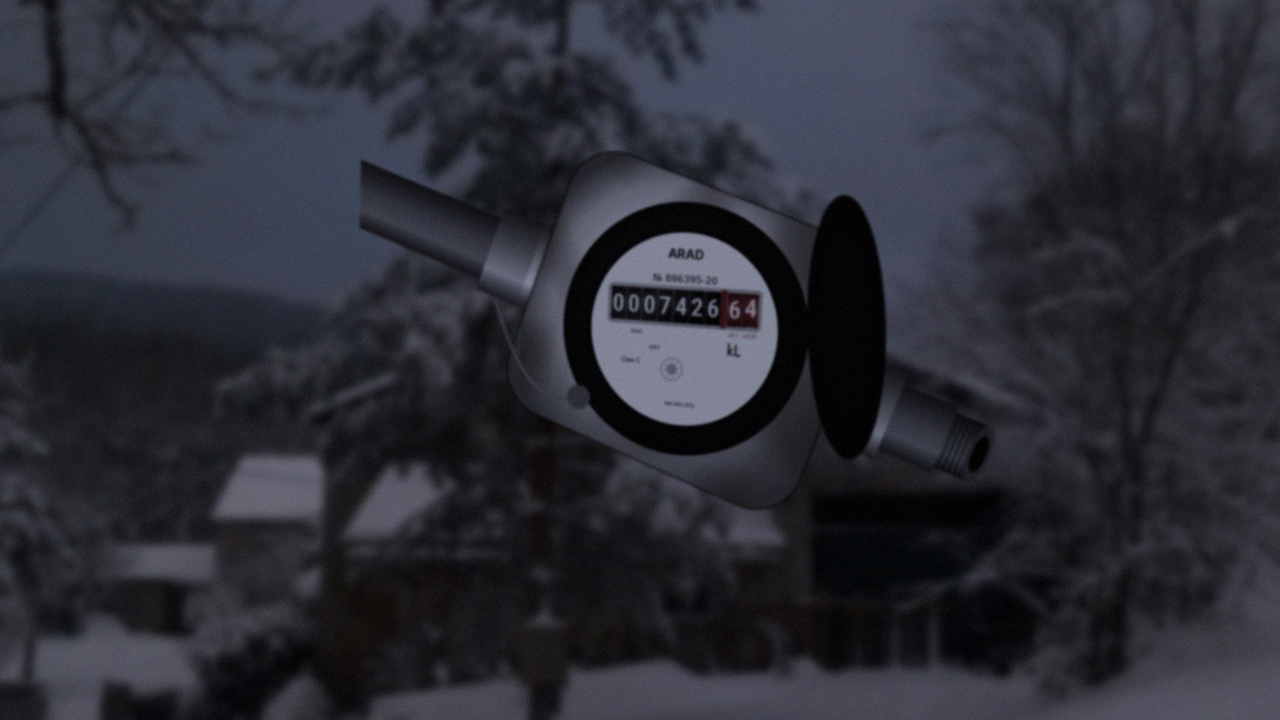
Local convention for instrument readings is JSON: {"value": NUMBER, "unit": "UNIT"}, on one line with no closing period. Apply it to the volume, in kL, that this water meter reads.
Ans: {"value": 7426.64, "unit": "kL"}
